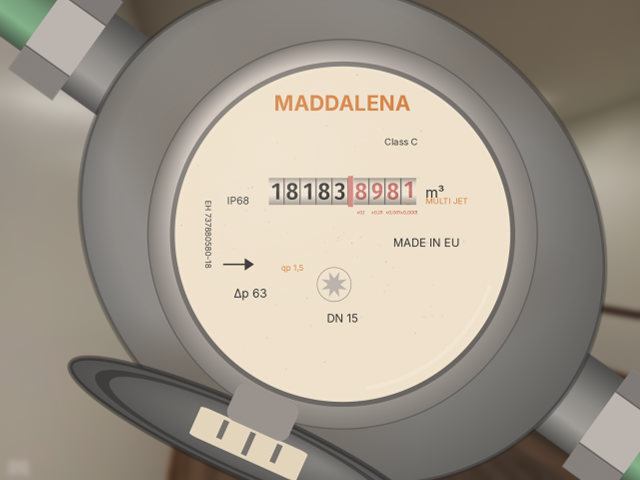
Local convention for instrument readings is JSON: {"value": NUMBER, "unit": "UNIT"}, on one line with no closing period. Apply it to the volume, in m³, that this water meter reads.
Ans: {"value": 18183.8981, "unit": "m³"}
